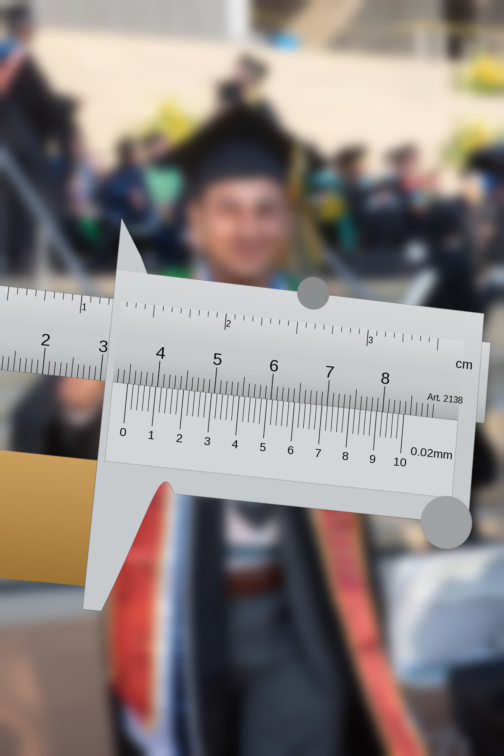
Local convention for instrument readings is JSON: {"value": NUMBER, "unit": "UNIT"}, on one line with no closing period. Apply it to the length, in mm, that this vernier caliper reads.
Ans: {"value": 34.8, "unit": "mm"}
